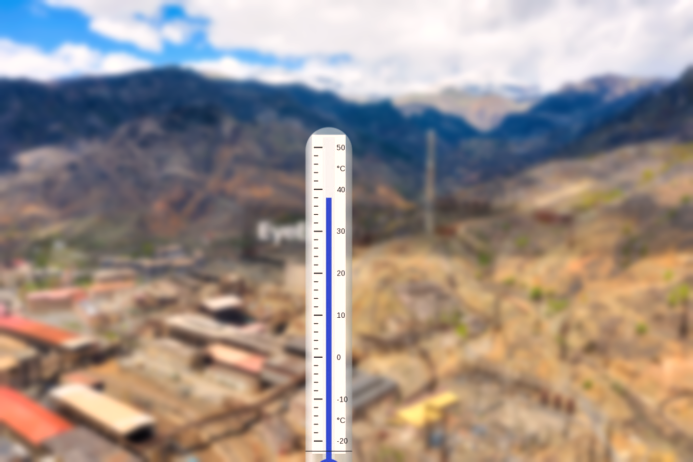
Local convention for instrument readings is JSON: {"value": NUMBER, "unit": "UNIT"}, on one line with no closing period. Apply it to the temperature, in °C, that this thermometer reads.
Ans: {"value": 38, "unit": "°C"}
